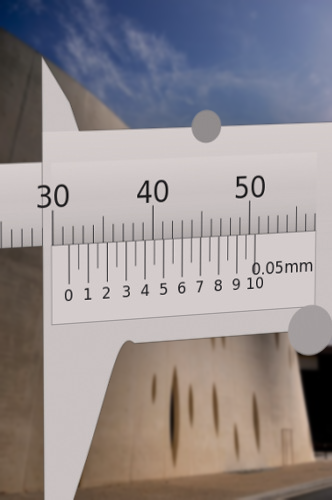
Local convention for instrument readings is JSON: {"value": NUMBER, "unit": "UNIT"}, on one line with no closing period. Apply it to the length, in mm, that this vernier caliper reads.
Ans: {"value": 31.6, "unit": "mm"}
